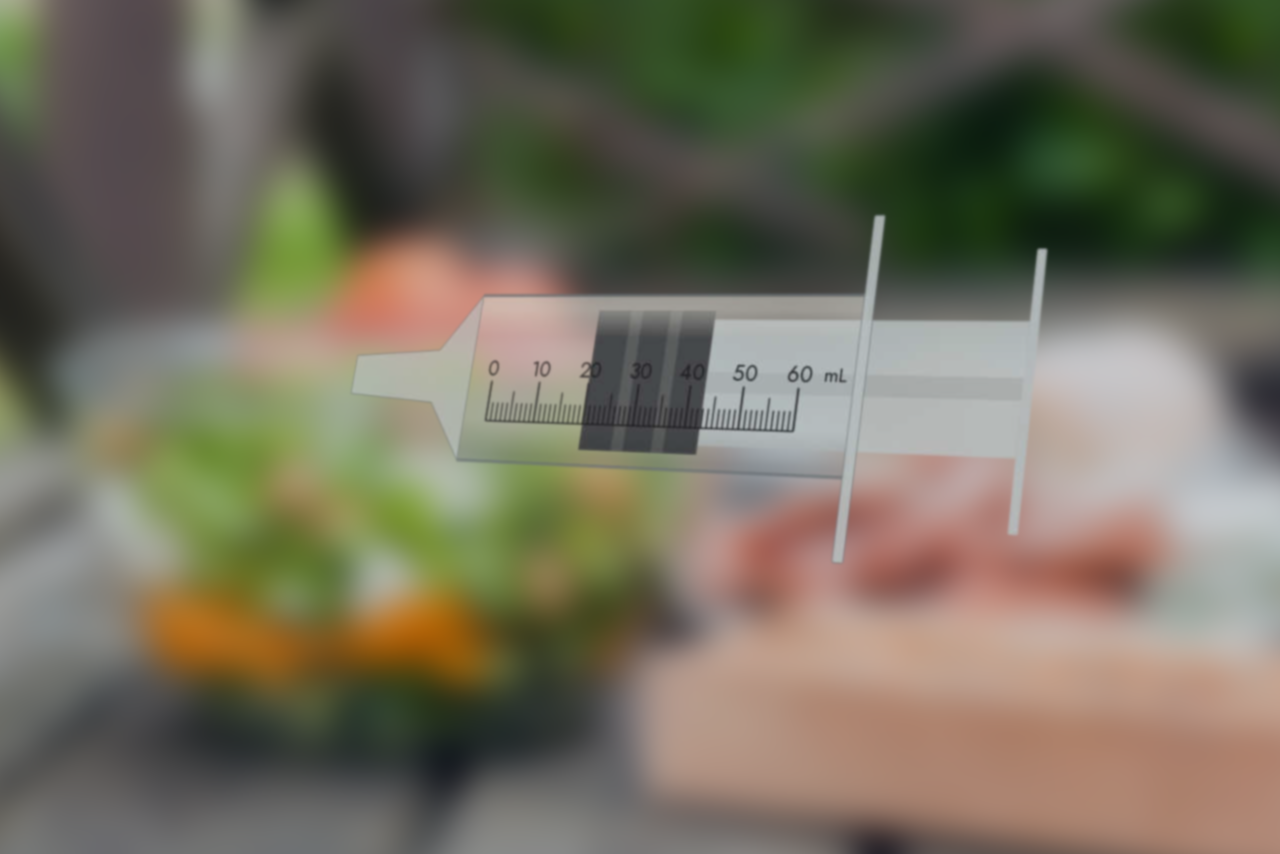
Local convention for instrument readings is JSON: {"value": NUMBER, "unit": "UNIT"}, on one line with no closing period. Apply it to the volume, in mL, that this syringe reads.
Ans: {"value": 20, "unit": "mL"}
